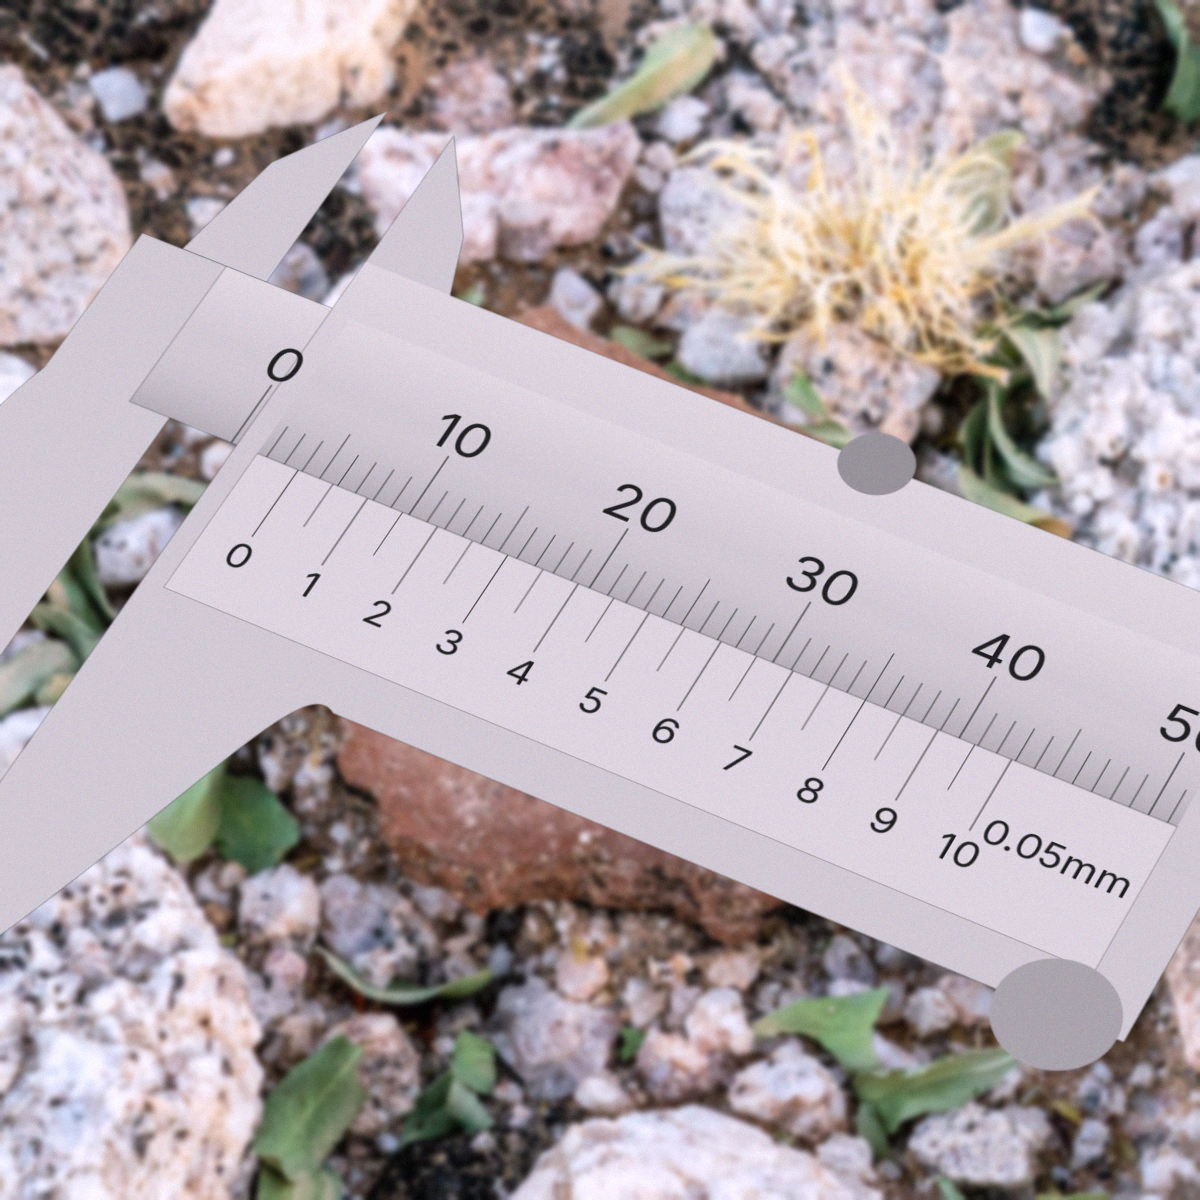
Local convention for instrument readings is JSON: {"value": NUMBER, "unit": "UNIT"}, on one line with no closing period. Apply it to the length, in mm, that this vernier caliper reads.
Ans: {"value": 3.8, "unit": "mm"}
